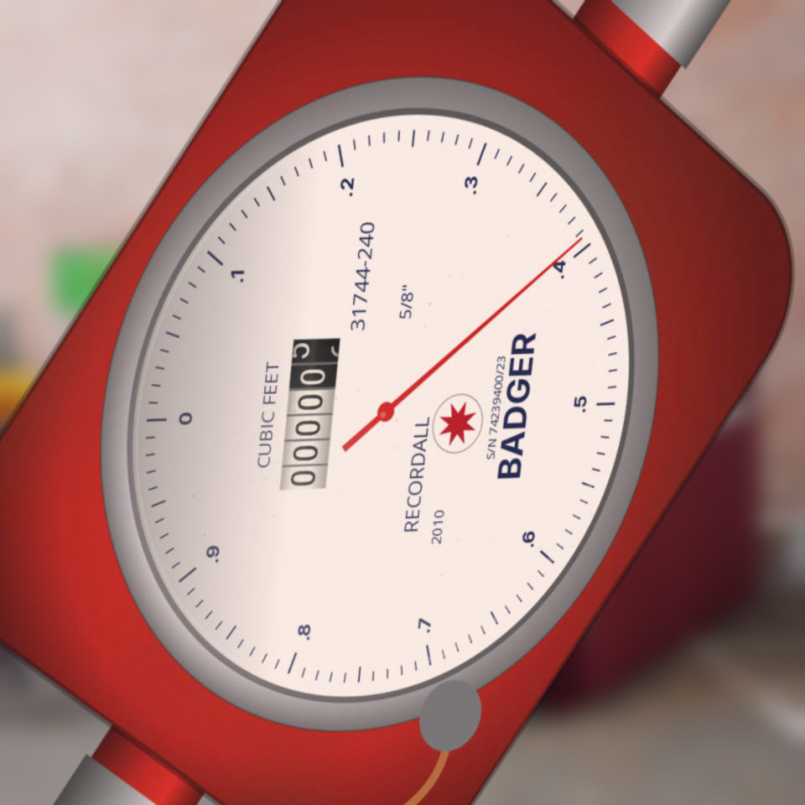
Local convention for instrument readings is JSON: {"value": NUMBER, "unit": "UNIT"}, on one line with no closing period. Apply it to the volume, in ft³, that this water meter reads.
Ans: {"value": 5.39, "unit": "ft³"}
